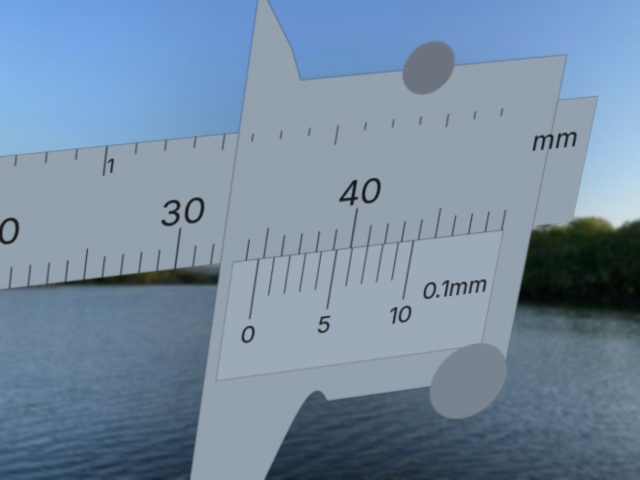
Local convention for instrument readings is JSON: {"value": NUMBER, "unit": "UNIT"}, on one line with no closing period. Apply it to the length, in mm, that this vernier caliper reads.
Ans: {"value": 34.7, "unit": "mm"}
